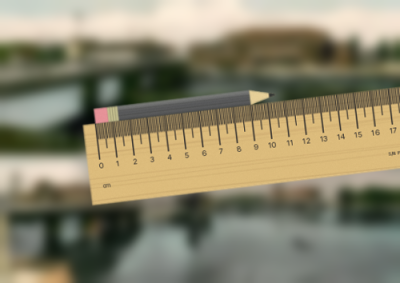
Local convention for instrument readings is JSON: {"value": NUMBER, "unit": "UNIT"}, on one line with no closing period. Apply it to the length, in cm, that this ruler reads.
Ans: {"value": 10.5, "unit": "cm"}
